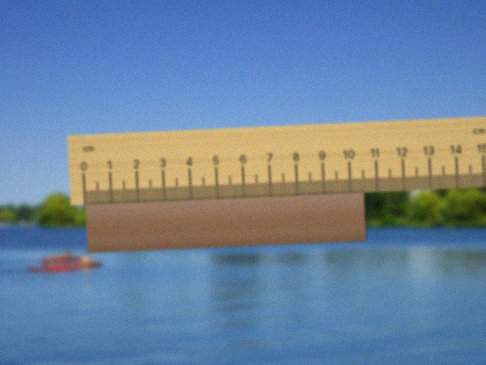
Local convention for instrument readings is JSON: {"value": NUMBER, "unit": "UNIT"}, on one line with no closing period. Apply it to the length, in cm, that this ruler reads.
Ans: {"value": 10.5, "unit": "cm"}
